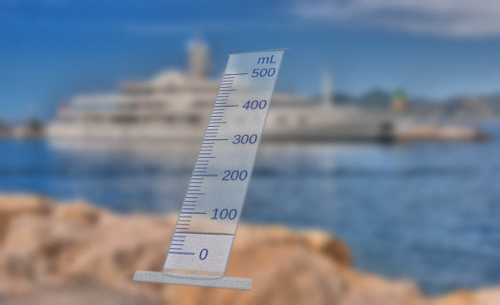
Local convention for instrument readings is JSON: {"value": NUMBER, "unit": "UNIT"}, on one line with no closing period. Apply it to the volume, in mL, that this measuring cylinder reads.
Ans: {"value": 50, "unit": "mL"}
